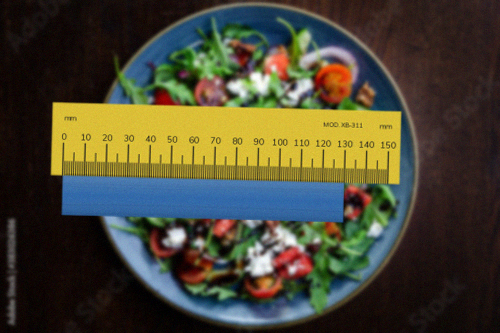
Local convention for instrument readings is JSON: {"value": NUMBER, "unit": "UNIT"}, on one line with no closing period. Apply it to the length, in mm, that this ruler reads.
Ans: {"value": 130, "unit": "mm"}
